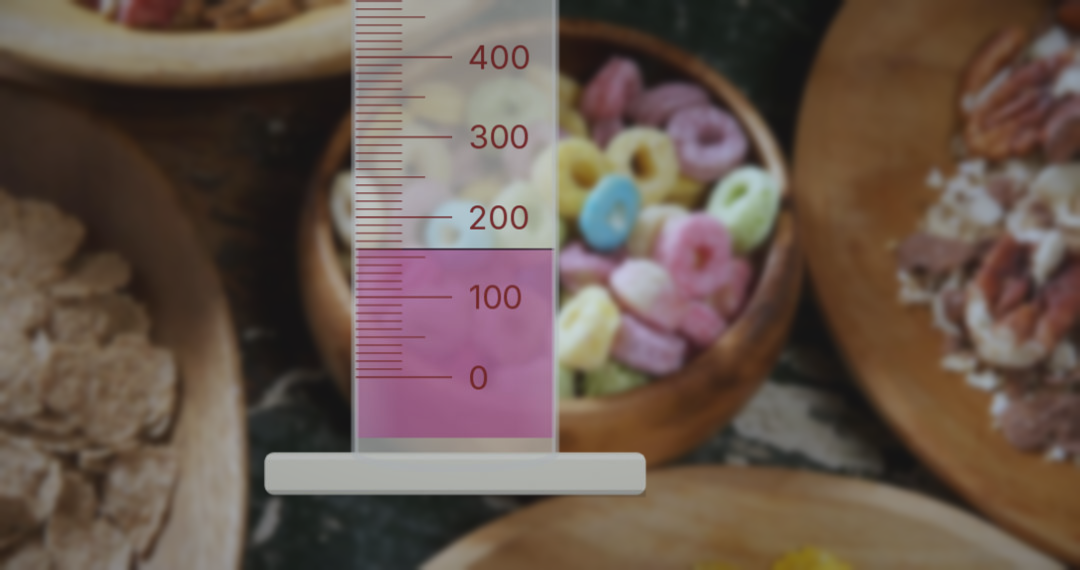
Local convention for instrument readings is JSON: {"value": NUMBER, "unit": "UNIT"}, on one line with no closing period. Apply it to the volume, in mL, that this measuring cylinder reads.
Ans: {"value": 160, "unit": "mL"}
